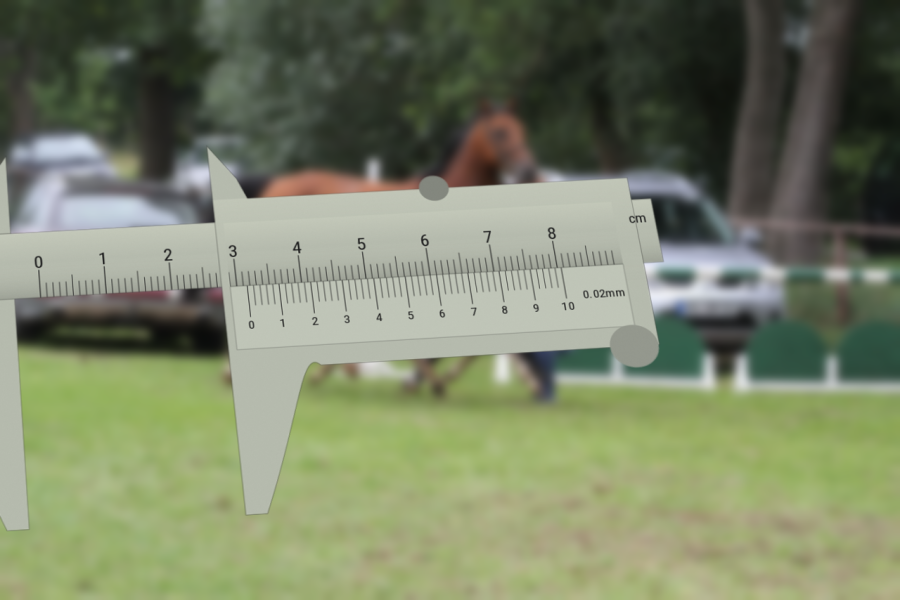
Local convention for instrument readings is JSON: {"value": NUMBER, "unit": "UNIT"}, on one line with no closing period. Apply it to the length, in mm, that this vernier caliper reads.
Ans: {"value": 31.6, "unit": "mm"}
